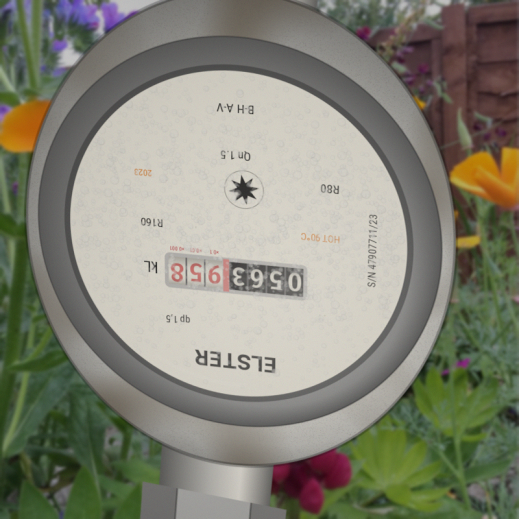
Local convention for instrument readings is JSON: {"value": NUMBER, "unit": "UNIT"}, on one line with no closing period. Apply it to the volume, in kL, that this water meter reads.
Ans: {"value": 563.958, "unit": "kL"}
